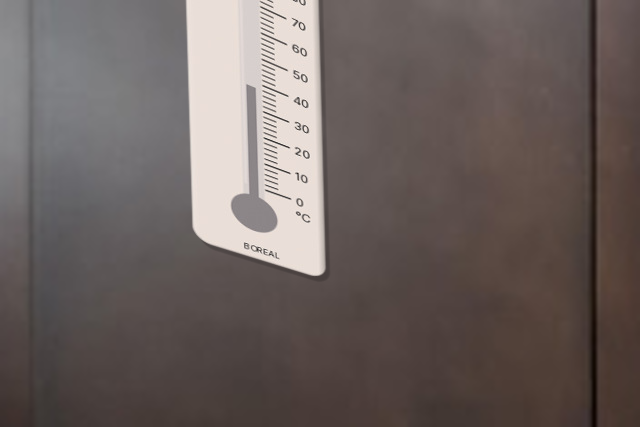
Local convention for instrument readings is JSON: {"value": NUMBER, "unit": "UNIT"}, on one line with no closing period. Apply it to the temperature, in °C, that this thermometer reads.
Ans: {"value": 38, "unit": "°C"}
